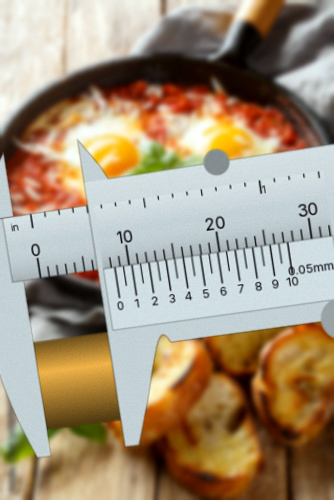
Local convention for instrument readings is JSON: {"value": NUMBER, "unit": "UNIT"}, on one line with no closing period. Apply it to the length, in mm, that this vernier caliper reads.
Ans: {"value": 8.4, "unit": "mm"}
